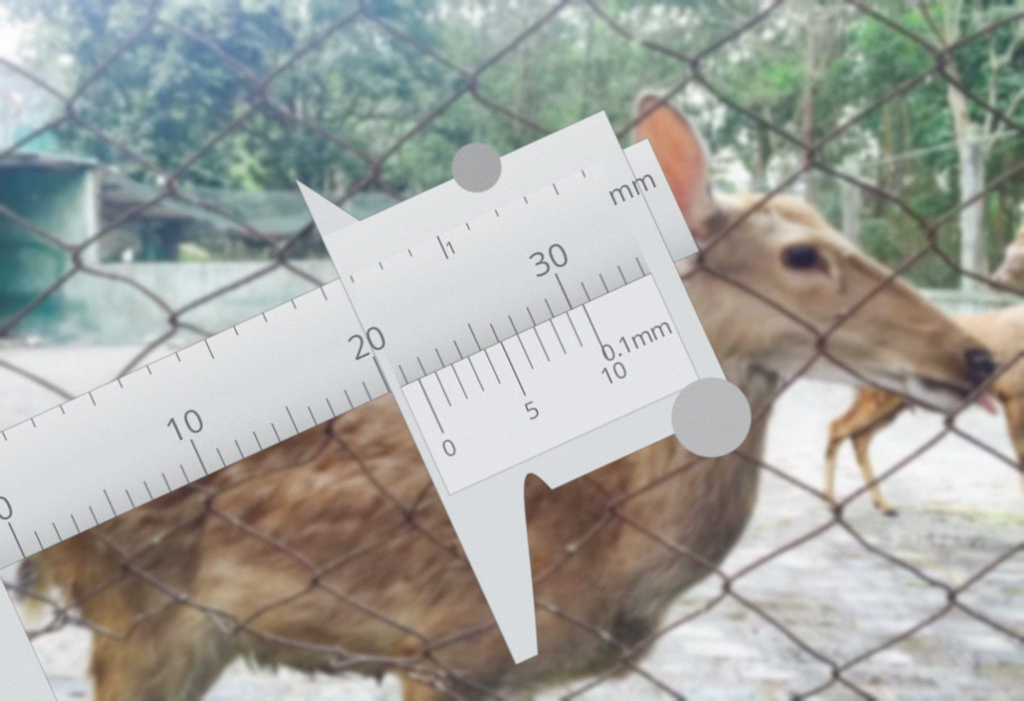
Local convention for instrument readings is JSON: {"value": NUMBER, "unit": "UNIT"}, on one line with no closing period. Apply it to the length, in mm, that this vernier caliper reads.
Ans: {"value": 21.6, "unit": "mm"}
